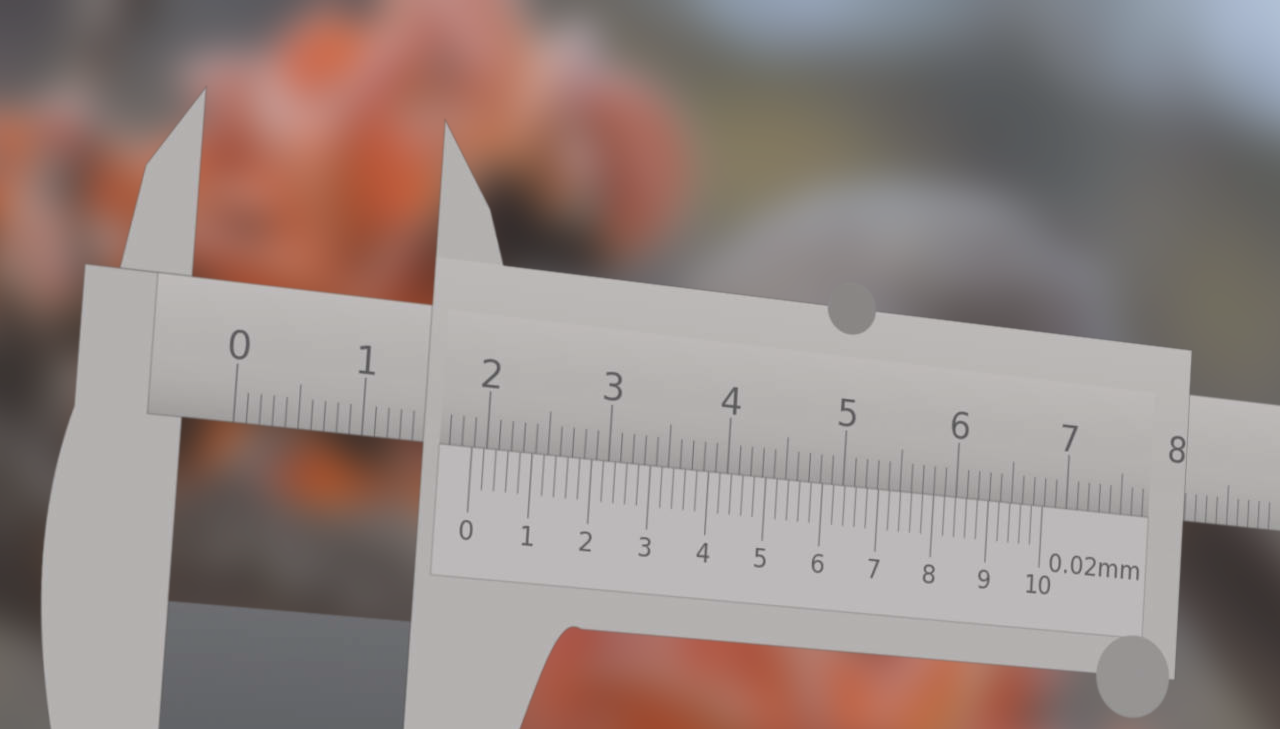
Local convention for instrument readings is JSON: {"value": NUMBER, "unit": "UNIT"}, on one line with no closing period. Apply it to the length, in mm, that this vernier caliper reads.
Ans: {"value": 18.8, "unit": "mm"}
